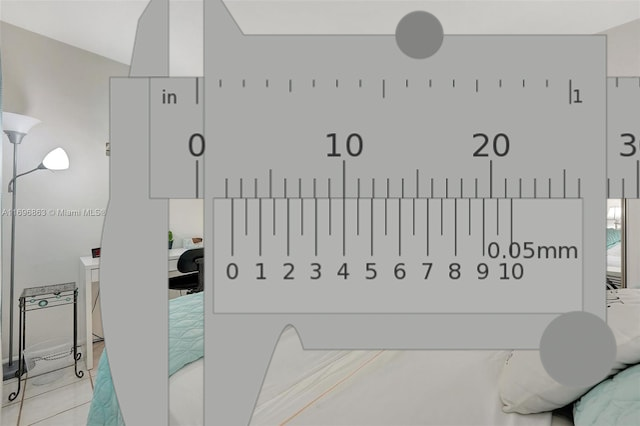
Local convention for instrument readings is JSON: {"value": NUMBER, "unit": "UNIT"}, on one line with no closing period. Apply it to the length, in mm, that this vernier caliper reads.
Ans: {"value": 2.4, "unit": "mm"}
